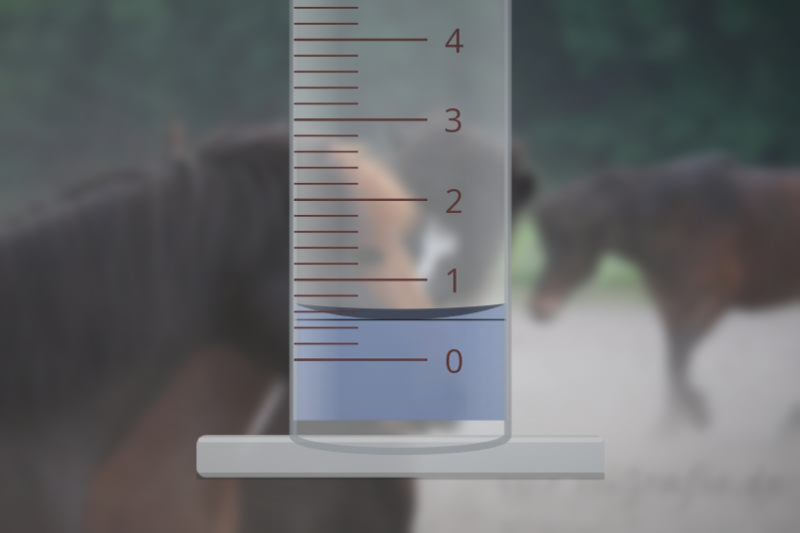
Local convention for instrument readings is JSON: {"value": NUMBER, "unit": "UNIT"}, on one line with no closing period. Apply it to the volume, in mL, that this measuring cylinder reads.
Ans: {"value": 0.5, "unit": "mL"}
